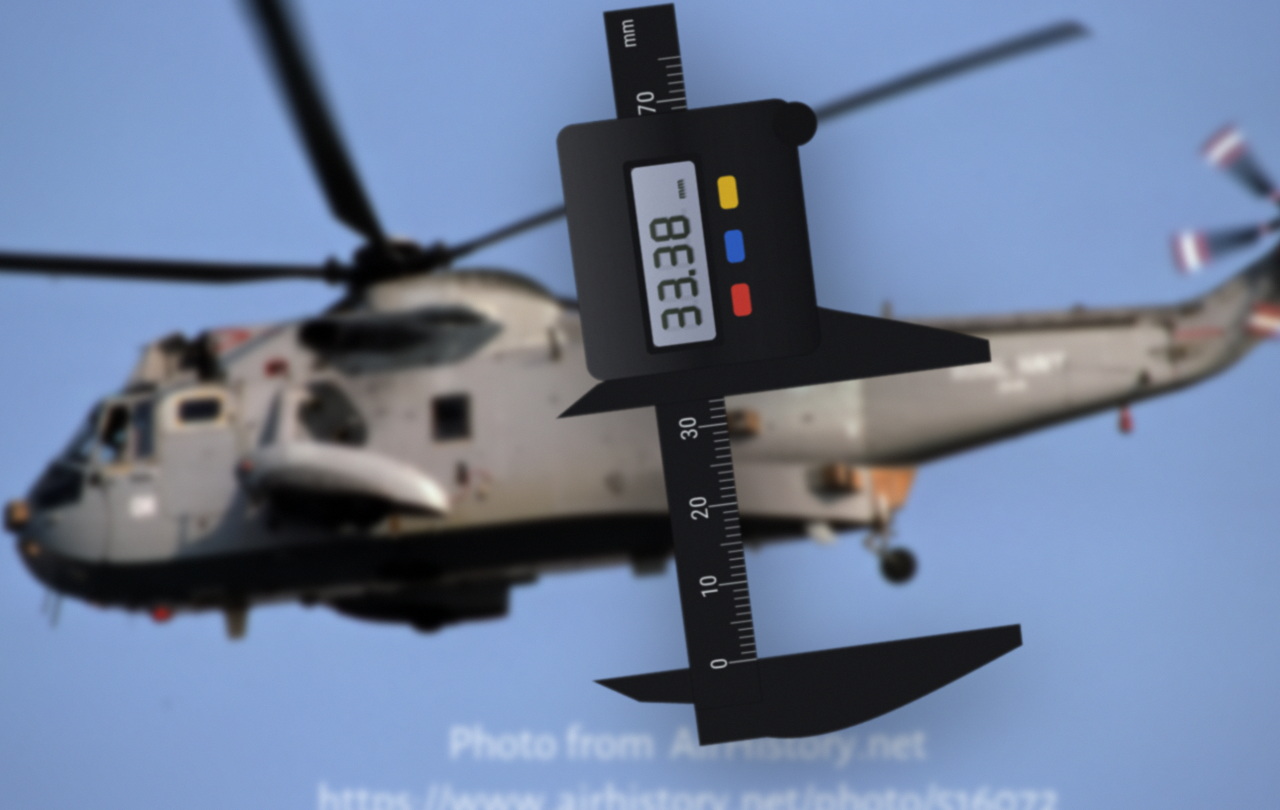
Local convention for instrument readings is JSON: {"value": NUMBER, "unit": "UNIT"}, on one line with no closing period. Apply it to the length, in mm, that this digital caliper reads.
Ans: {"value": 33.38, "unit": "mm"}
